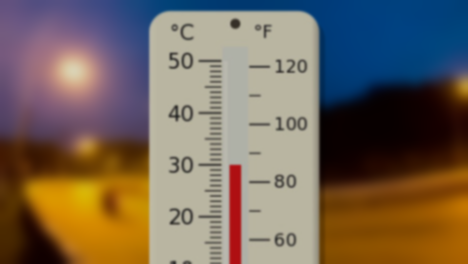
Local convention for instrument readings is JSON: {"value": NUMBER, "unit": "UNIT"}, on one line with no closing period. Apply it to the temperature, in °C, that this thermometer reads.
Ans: {"value": 30, "unit": "°C"}
